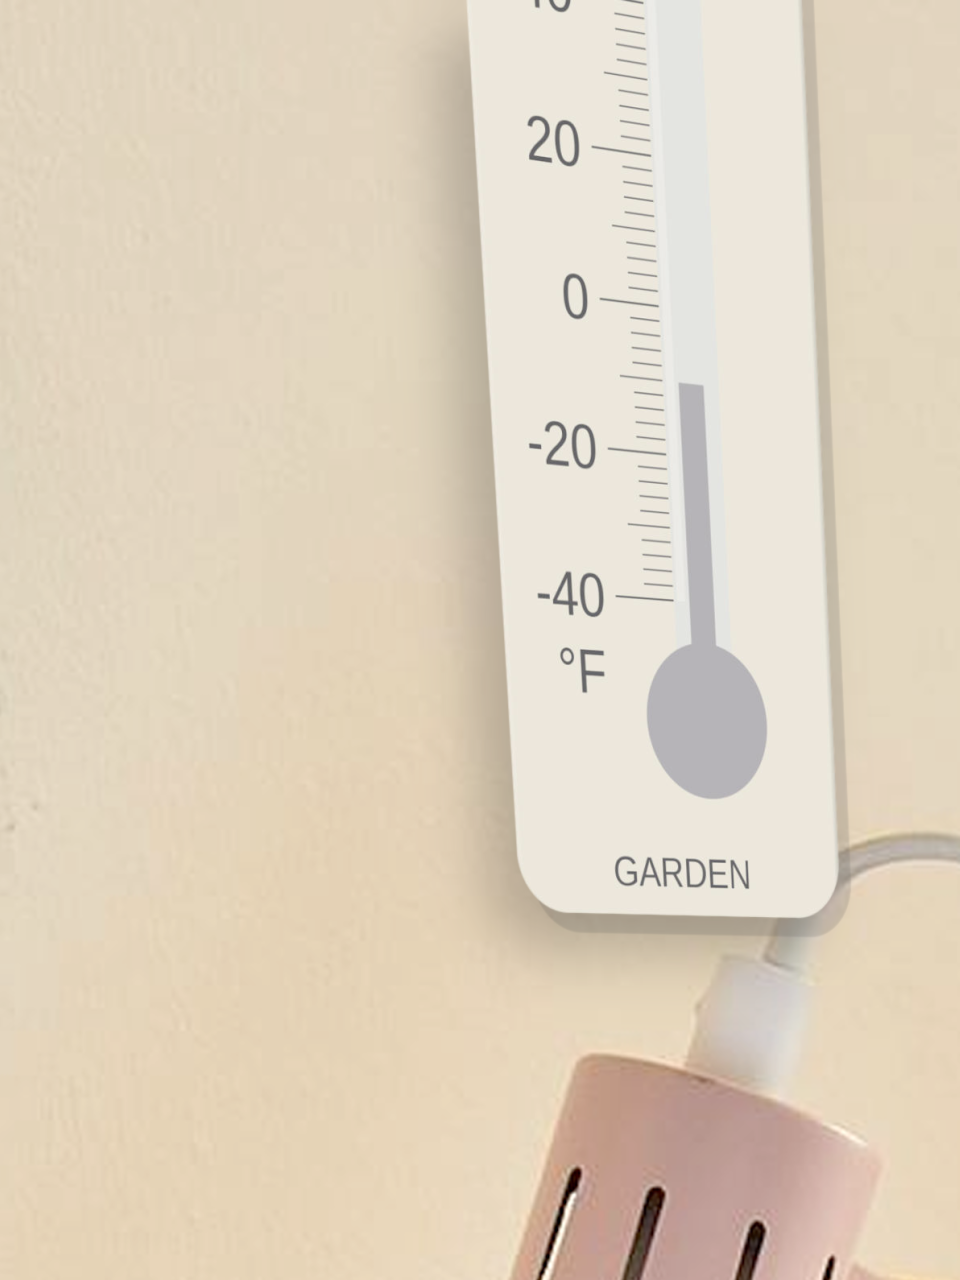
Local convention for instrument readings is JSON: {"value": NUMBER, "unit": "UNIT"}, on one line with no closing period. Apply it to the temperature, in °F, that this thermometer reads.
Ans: {"value": -10, "unit": "°F"}
